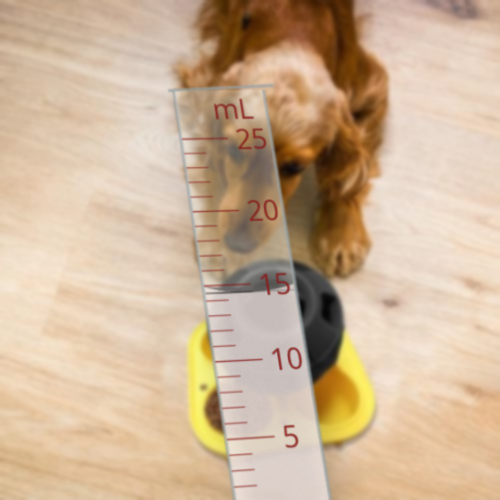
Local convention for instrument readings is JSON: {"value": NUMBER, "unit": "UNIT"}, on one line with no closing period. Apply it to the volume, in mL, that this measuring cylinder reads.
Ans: {"value": 14.5, "unit": "mL"}
